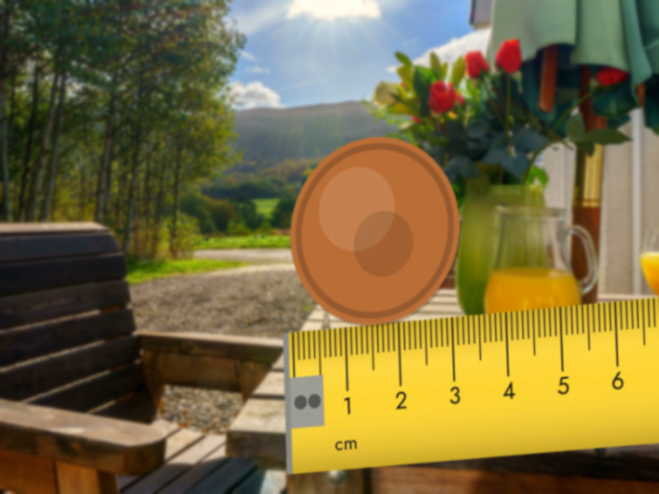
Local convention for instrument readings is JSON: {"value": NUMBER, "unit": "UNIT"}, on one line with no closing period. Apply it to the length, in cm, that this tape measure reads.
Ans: {"value": 3.2, "unit": "cm"}
